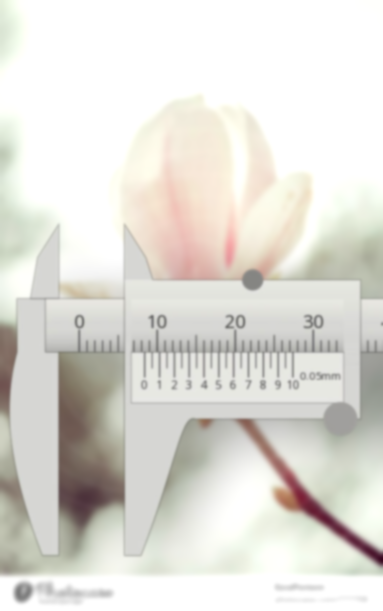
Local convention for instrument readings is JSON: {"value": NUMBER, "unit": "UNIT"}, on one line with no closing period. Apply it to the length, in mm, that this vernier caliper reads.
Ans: {"value": 8.4, "unit": "mm"}
